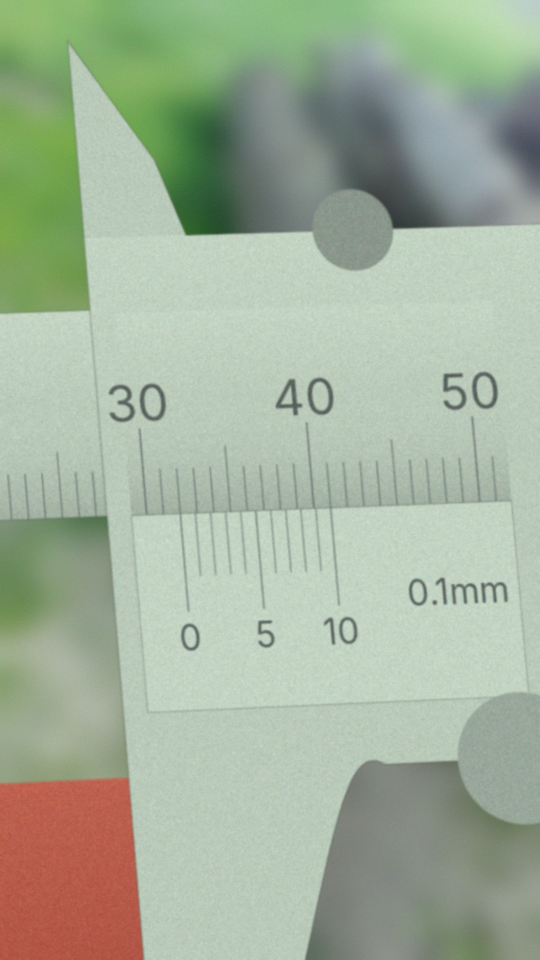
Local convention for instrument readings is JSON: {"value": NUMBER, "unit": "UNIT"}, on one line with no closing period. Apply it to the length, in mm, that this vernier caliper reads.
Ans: {"value": 32.0, "unit": "mm"}
